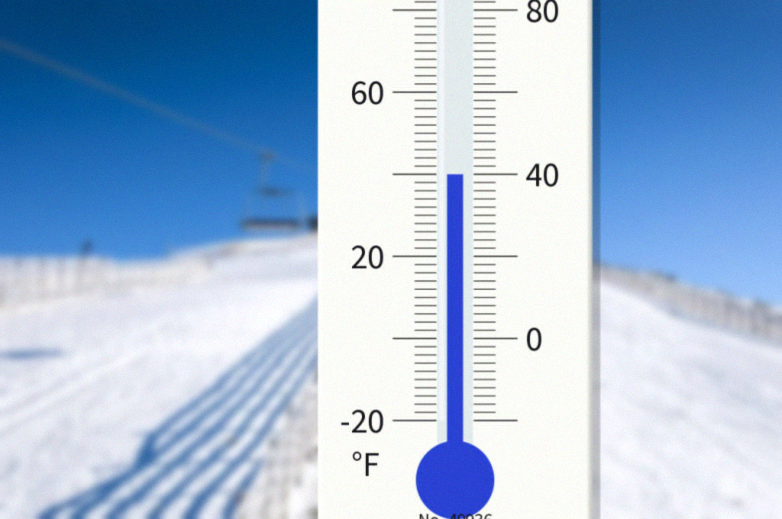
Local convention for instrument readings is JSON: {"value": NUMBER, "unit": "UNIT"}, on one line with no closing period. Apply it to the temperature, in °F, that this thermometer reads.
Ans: {"value": 40, "unit": "°F"}
